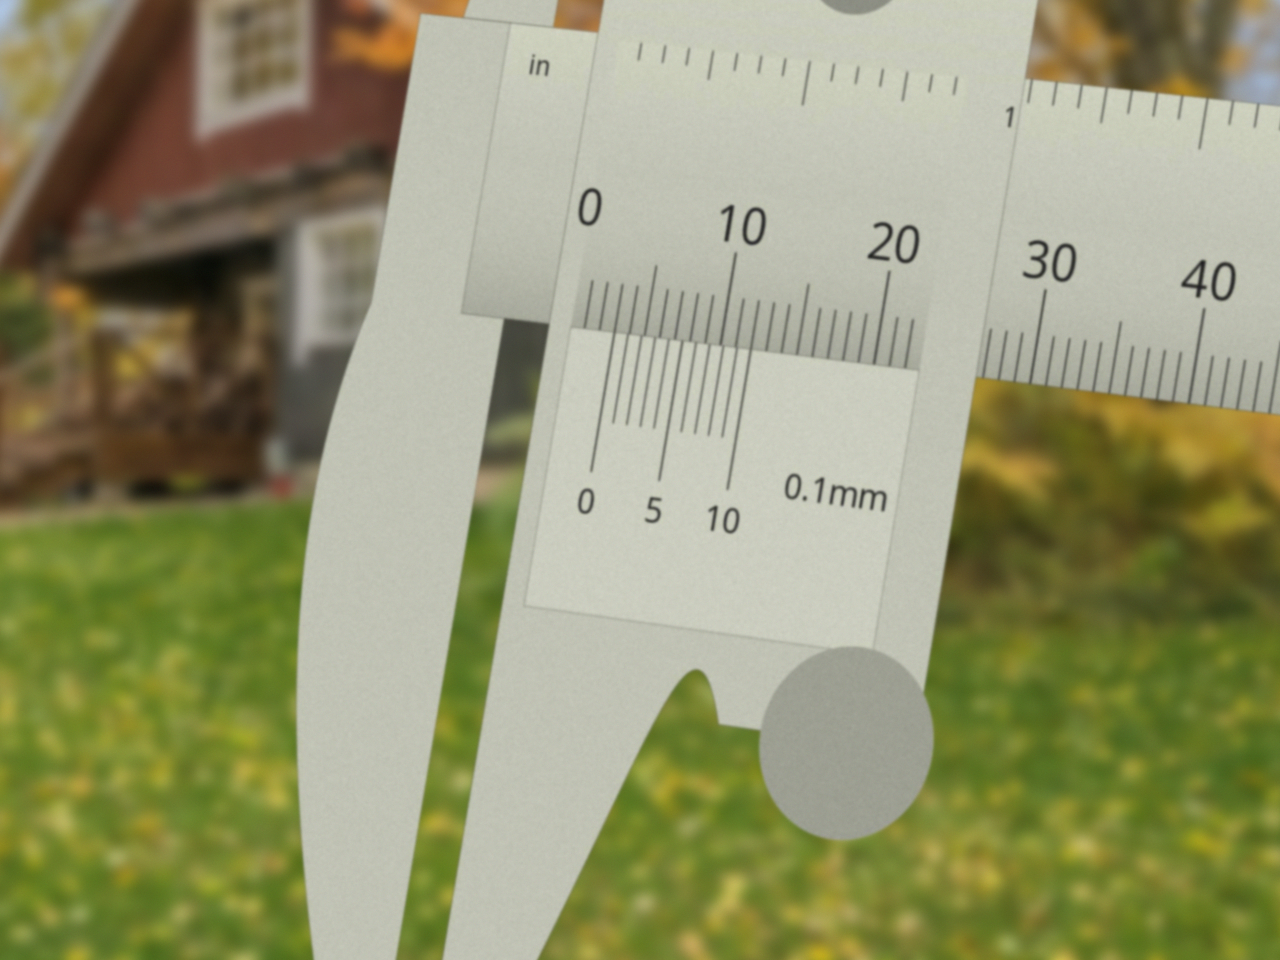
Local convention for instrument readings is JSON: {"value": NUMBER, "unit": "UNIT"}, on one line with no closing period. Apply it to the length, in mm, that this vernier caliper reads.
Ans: {"value": 3.0, "unit": "mm"}
